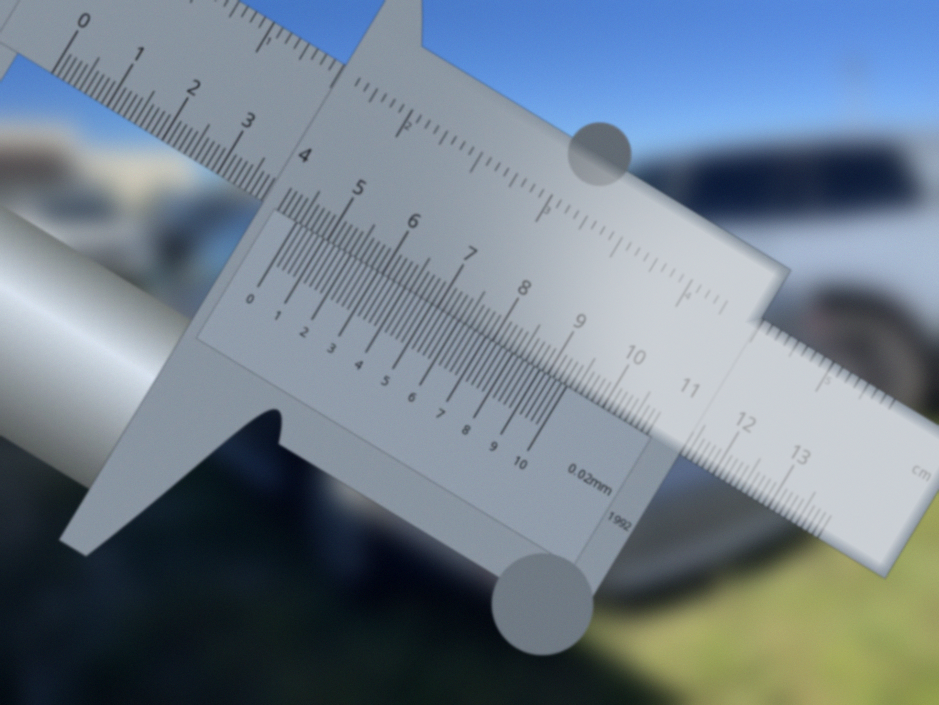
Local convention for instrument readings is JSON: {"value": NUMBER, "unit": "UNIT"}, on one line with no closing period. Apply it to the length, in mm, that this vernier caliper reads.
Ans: {"value": 44.5, "unit": "mm"}
